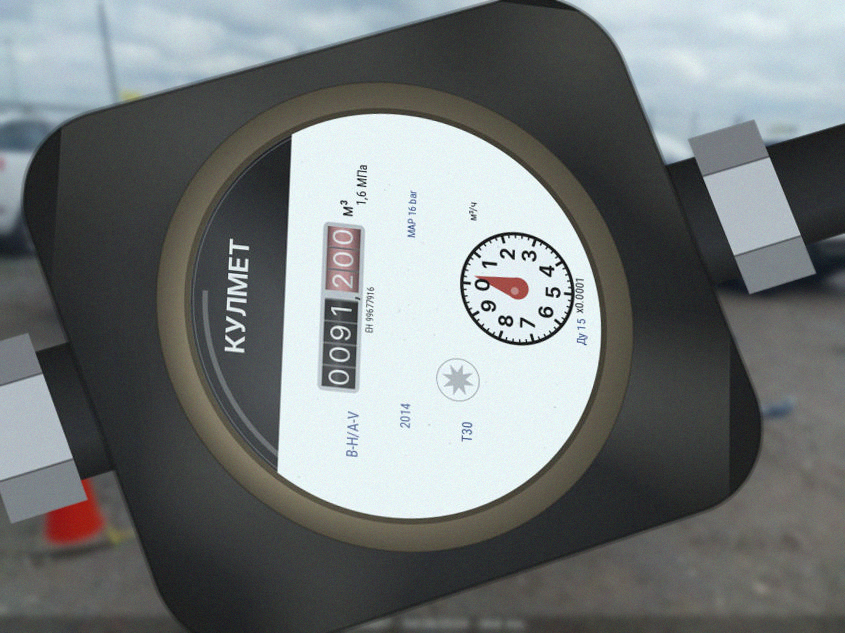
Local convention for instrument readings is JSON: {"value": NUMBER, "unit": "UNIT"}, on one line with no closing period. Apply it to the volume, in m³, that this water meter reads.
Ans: {"value": 91.2000, "unit": "m³"}
